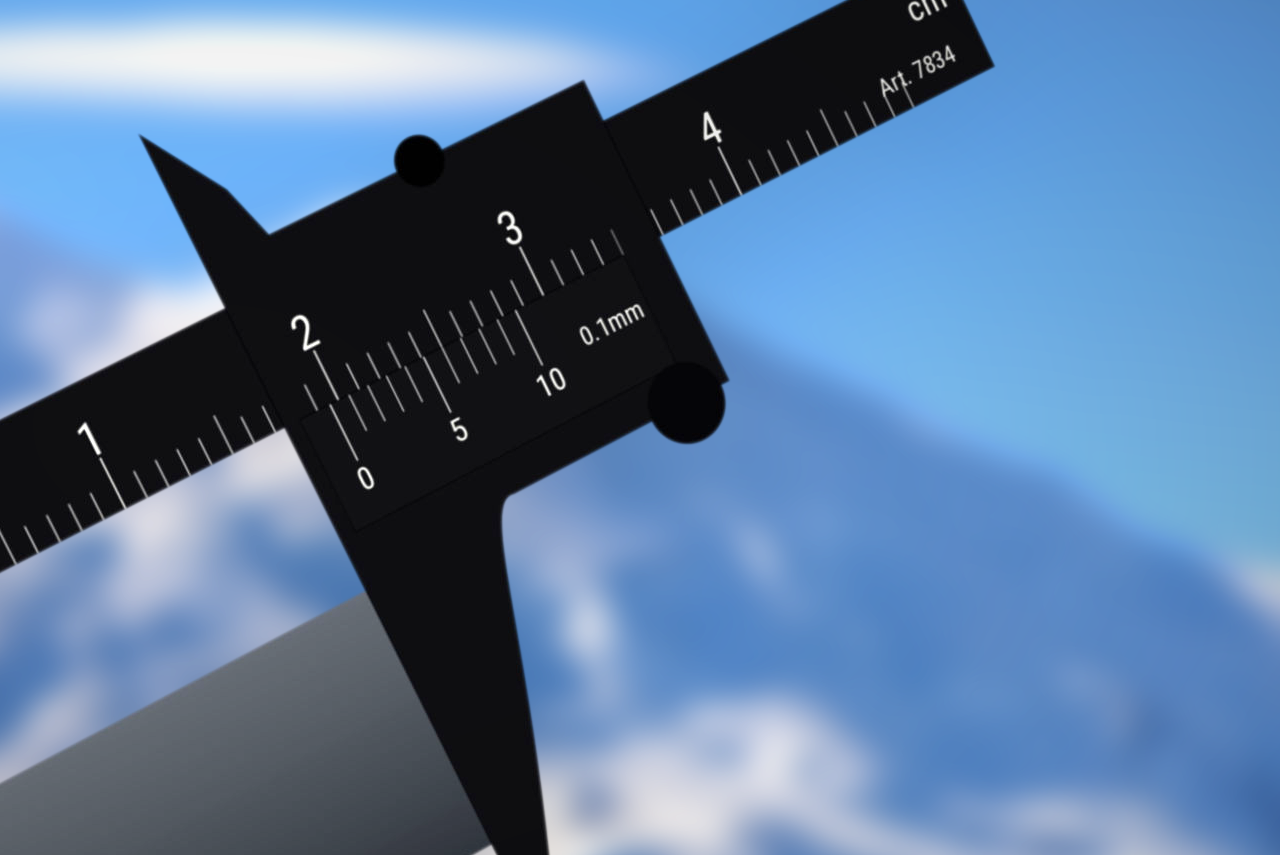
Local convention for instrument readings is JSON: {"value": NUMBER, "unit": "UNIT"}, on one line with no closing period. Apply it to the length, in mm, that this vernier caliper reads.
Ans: {"value": 19.6, "unit": "mm"}
